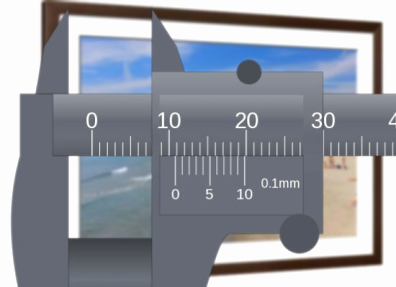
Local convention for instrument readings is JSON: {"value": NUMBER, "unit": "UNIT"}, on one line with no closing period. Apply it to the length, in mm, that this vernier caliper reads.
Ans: {"value": 10.8, "unit": "mm"}
